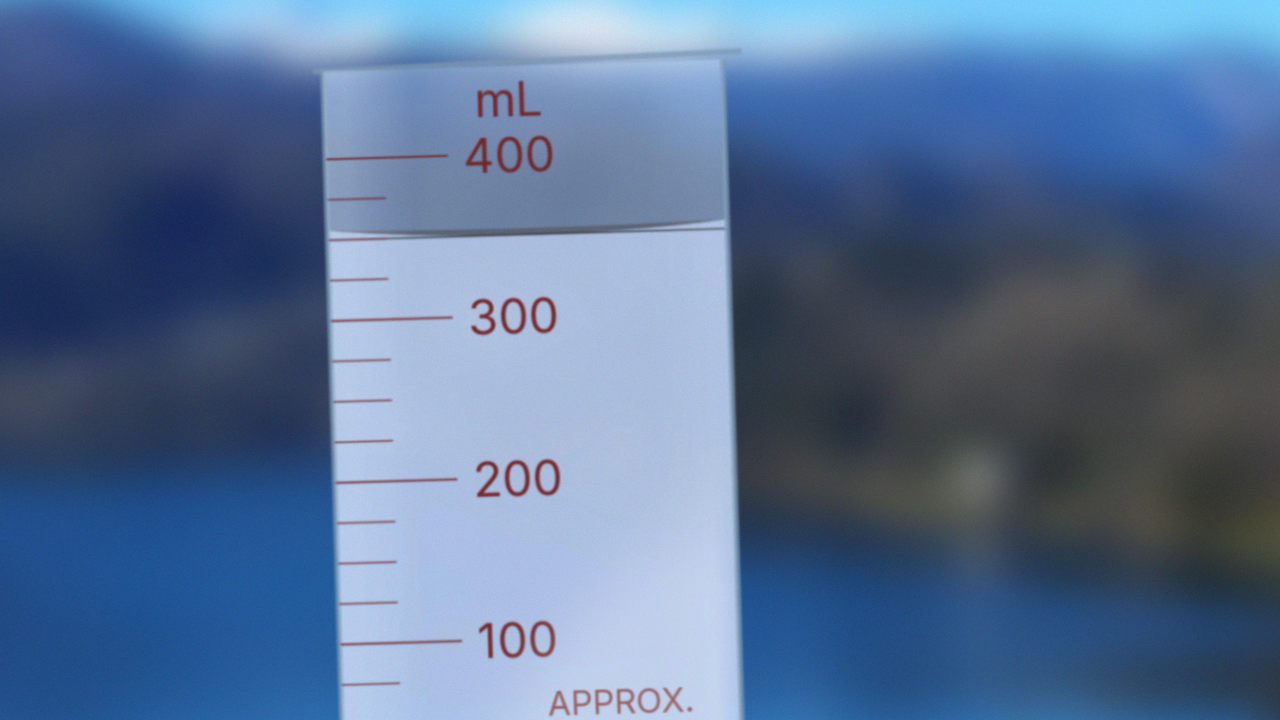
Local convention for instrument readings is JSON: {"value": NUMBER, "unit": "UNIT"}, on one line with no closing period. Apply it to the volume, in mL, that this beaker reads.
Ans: {"value": 350, "unit": "mL"}
